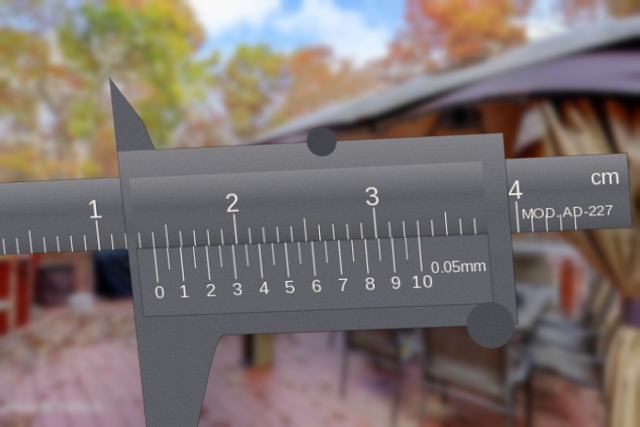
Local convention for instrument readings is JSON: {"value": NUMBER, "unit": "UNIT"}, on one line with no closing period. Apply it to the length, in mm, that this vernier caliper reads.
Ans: {"value": 14.0, "unit": "mm"}
